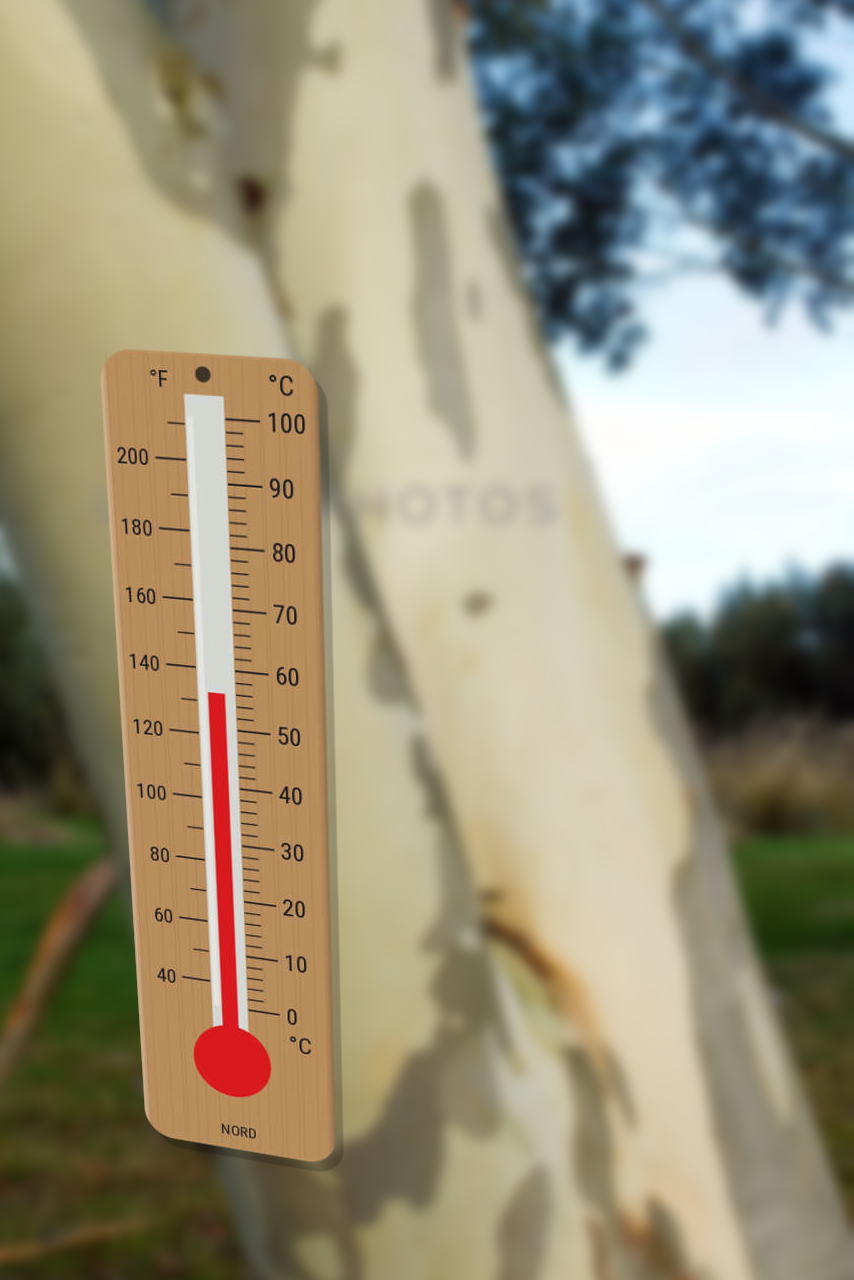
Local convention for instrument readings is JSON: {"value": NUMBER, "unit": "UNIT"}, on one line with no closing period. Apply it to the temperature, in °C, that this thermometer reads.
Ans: {"value": 56, "unit": "°C"}
